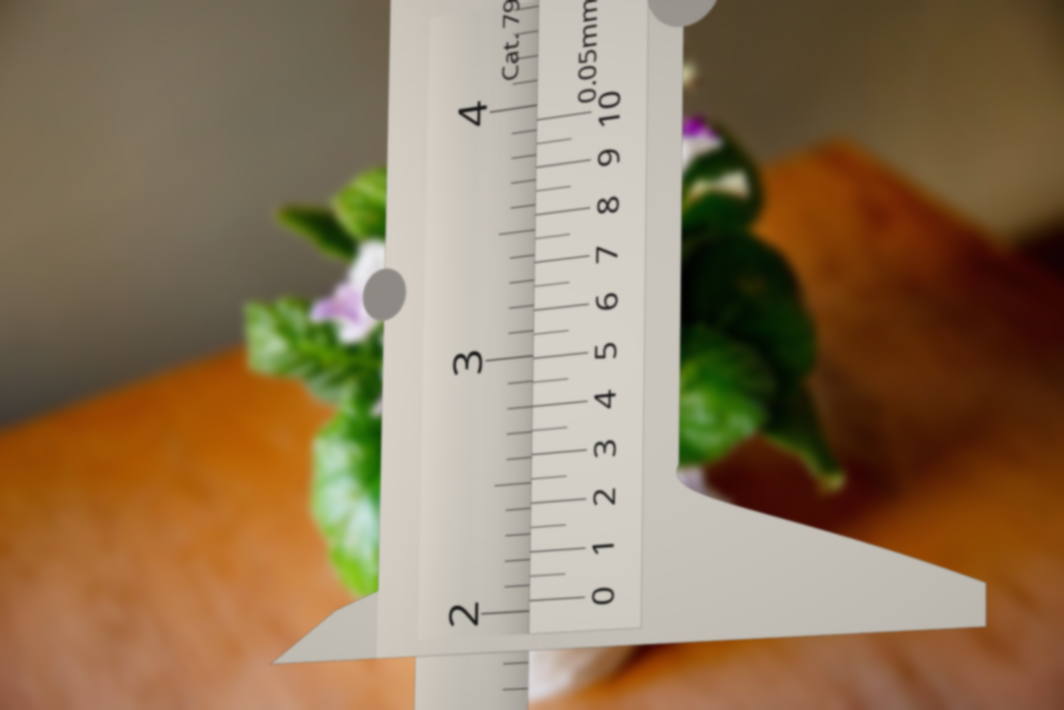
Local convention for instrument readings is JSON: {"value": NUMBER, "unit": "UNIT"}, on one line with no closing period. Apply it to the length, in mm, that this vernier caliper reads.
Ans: {"value": 20.4, "unit": "mm"}
